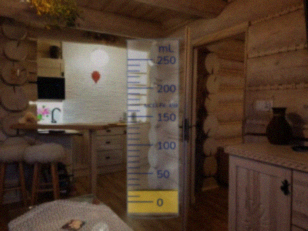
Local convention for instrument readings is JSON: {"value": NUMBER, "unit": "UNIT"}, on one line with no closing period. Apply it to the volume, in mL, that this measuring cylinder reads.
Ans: {"value": 20, "unit": "mL"}
